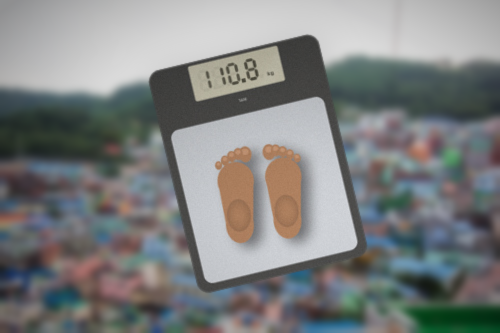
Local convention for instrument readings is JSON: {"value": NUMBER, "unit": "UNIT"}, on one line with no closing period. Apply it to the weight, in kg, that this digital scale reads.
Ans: {"value": 110.8, "unit": "kg"}
